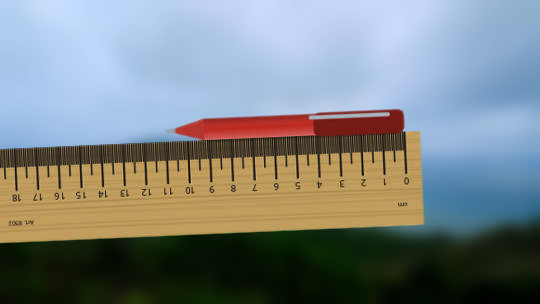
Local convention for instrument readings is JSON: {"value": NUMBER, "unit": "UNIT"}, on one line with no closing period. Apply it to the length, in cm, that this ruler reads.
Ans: {"value": 11, "unit": "cm"}
